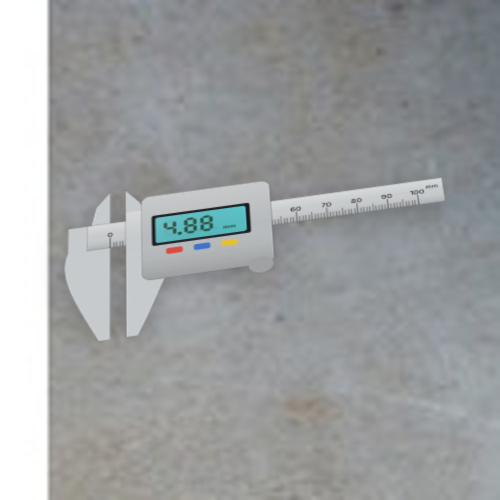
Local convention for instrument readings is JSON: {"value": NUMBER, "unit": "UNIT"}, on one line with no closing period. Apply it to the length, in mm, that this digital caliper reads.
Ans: {"value": 4.88, "unit": "mm"}
